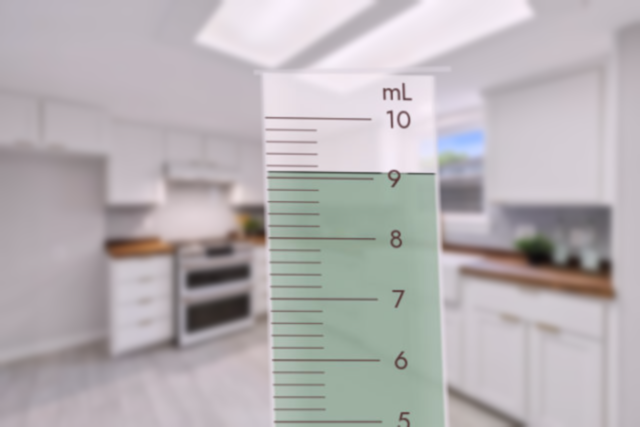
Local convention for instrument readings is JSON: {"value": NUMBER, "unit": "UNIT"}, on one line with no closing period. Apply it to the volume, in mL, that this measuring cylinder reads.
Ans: {"value": 9.1, "unit": "mL"}
